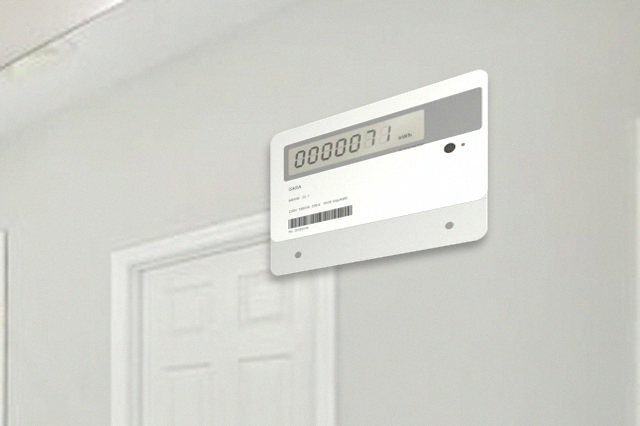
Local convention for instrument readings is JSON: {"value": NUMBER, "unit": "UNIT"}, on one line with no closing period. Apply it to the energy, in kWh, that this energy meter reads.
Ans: {"value": 71, "unit": "kWh"}
